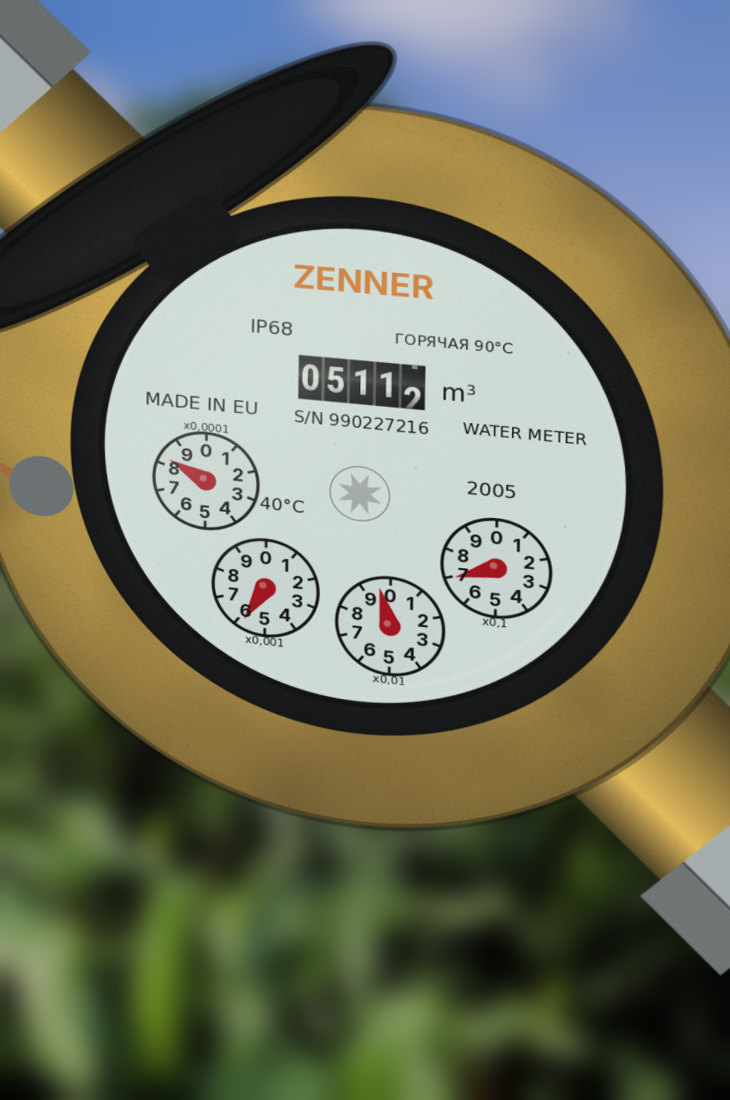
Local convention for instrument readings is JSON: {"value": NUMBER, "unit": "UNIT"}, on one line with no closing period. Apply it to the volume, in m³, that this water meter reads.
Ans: {"value": 5111.6958, "unit": "m³"}
